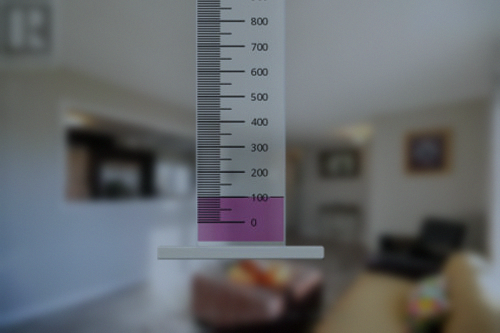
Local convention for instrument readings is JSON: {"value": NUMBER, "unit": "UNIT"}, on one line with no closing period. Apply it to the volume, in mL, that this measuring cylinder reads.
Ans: {"value": 100, "unit": "mL"}
